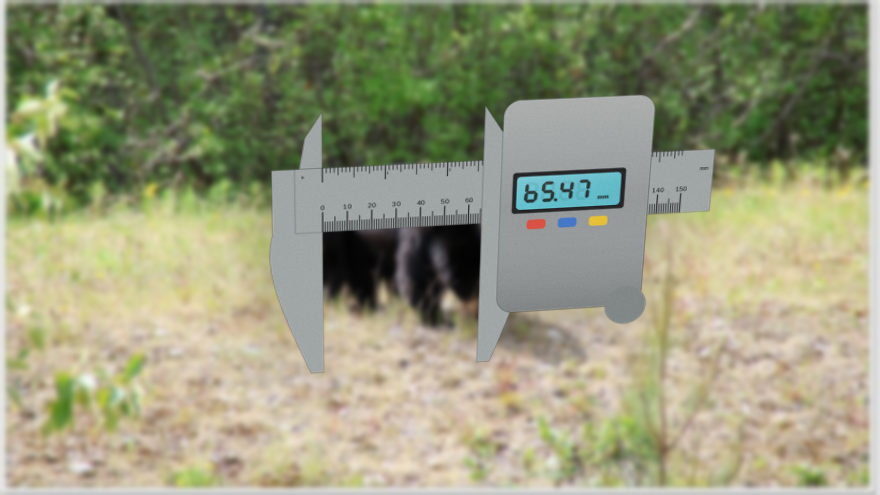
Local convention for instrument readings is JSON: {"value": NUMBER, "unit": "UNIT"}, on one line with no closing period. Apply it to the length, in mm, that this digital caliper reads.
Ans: {"value": 65.47, "unit": "mm"}
